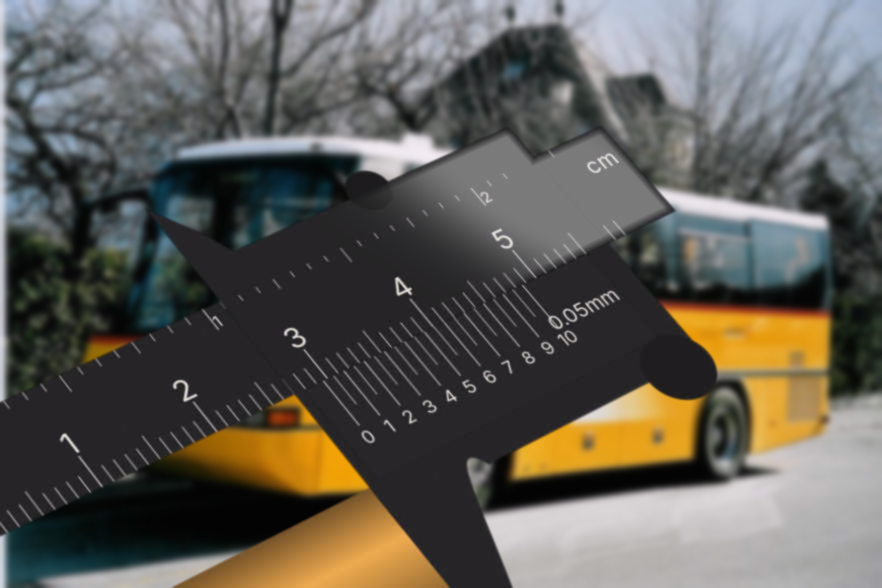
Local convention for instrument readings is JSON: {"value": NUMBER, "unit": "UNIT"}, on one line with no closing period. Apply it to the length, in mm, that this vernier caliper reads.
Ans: {"value": 29.6, "unit": "mm"}
